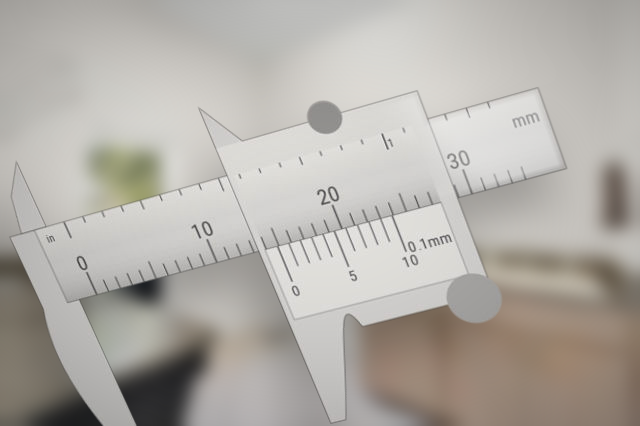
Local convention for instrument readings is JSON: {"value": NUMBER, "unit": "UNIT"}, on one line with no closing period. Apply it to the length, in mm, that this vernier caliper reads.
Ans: {"value": 14.9, "unit": "mm"}
